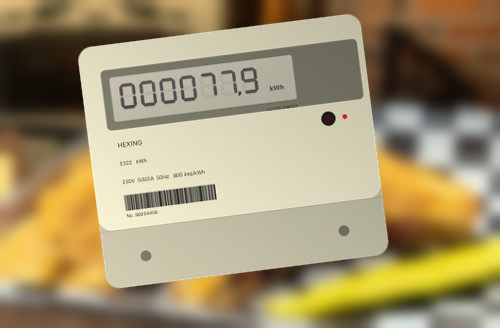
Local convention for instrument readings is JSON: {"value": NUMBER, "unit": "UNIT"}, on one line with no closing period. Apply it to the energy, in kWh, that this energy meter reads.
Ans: {"value": 77.9, "unit": "kWh"}
